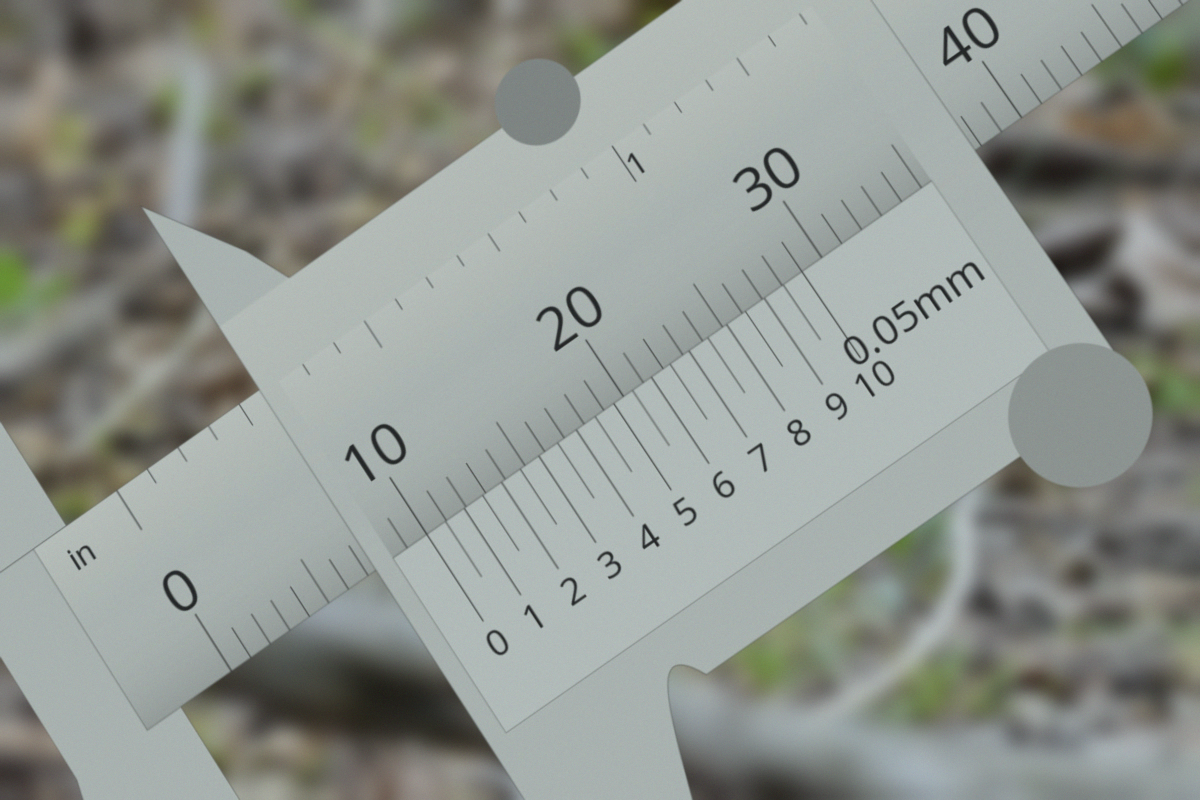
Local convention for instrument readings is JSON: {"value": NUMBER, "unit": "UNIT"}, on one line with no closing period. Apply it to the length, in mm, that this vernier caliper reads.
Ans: {"value": 10.0, "unit": "mm"}
